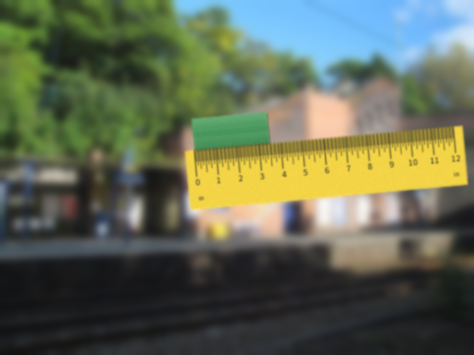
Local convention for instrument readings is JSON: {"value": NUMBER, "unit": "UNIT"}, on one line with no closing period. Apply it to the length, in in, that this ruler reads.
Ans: {"value": 3.5, "unit": "in"}
